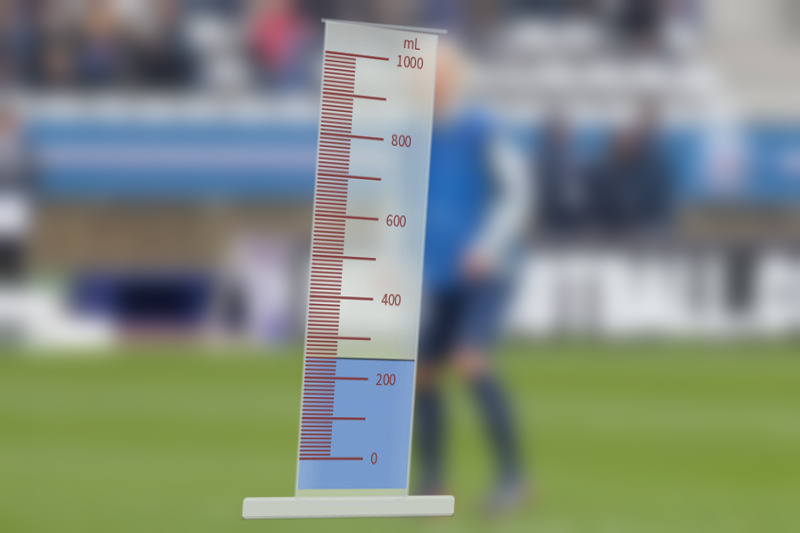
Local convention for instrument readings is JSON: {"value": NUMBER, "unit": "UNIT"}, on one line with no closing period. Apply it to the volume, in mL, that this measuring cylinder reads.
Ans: {"value": 250, "unit": "mL"}
